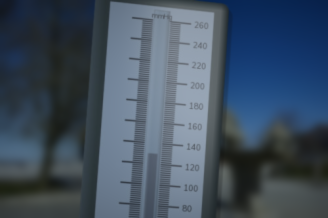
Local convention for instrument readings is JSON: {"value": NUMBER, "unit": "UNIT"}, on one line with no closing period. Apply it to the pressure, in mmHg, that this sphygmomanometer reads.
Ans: {"value": 130, "unit": "mmHg"}
